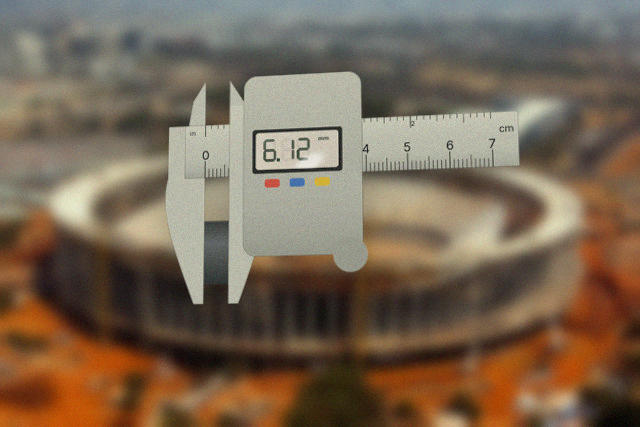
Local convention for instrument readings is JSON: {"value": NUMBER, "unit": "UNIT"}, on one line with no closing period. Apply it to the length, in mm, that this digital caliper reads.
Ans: {"value": 6.12, "unit": "mm"}
